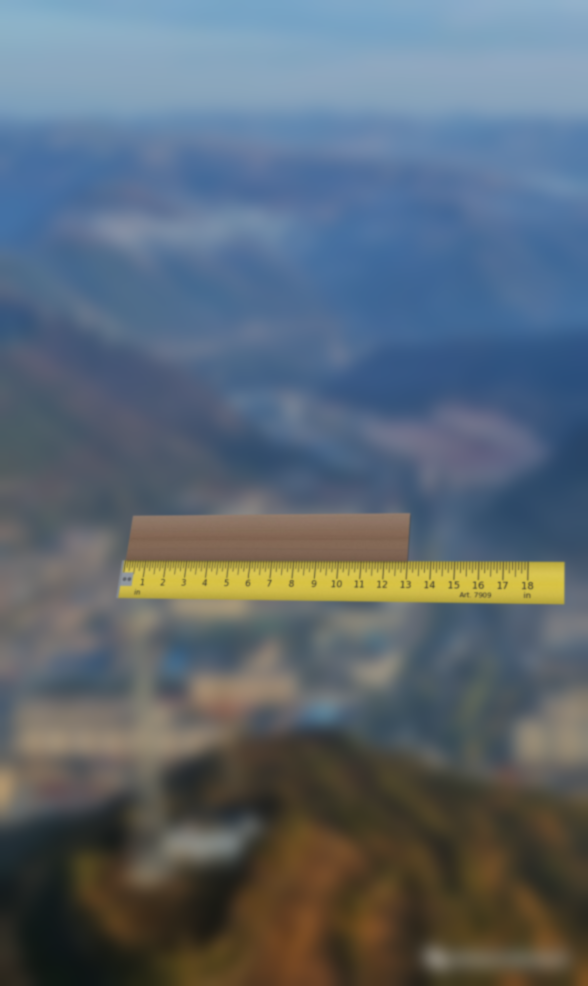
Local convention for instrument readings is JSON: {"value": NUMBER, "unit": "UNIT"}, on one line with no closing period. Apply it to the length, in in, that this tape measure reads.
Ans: {"value": 13, "unit": "in"}
